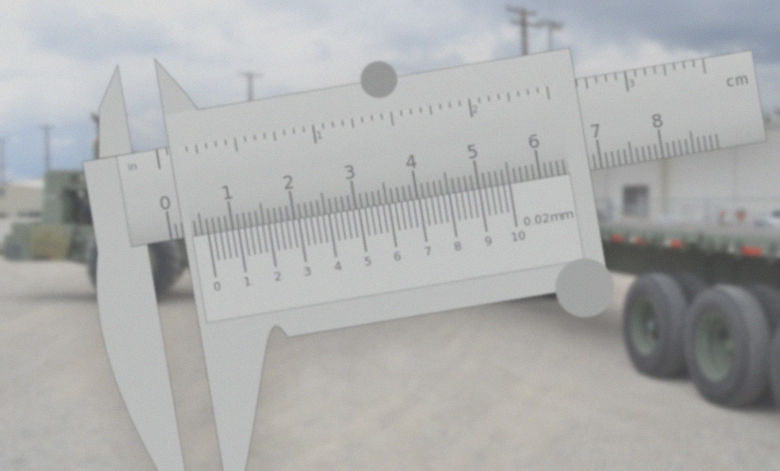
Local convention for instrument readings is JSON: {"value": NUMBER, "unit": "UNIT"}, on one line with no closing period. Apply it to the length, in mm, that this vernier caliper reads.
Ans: {"value": 6.0, "unit": "mm"}
